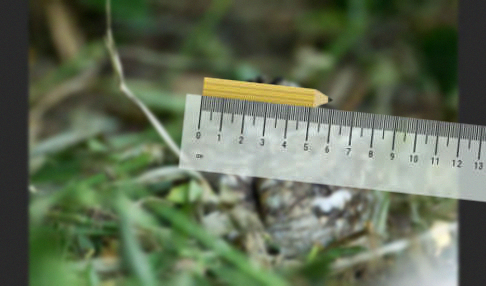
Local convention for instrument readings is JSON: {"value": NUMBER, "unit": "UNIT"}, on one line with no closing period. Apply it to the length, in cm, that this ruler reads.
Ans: {"value": 6, "unit": "cm"}
